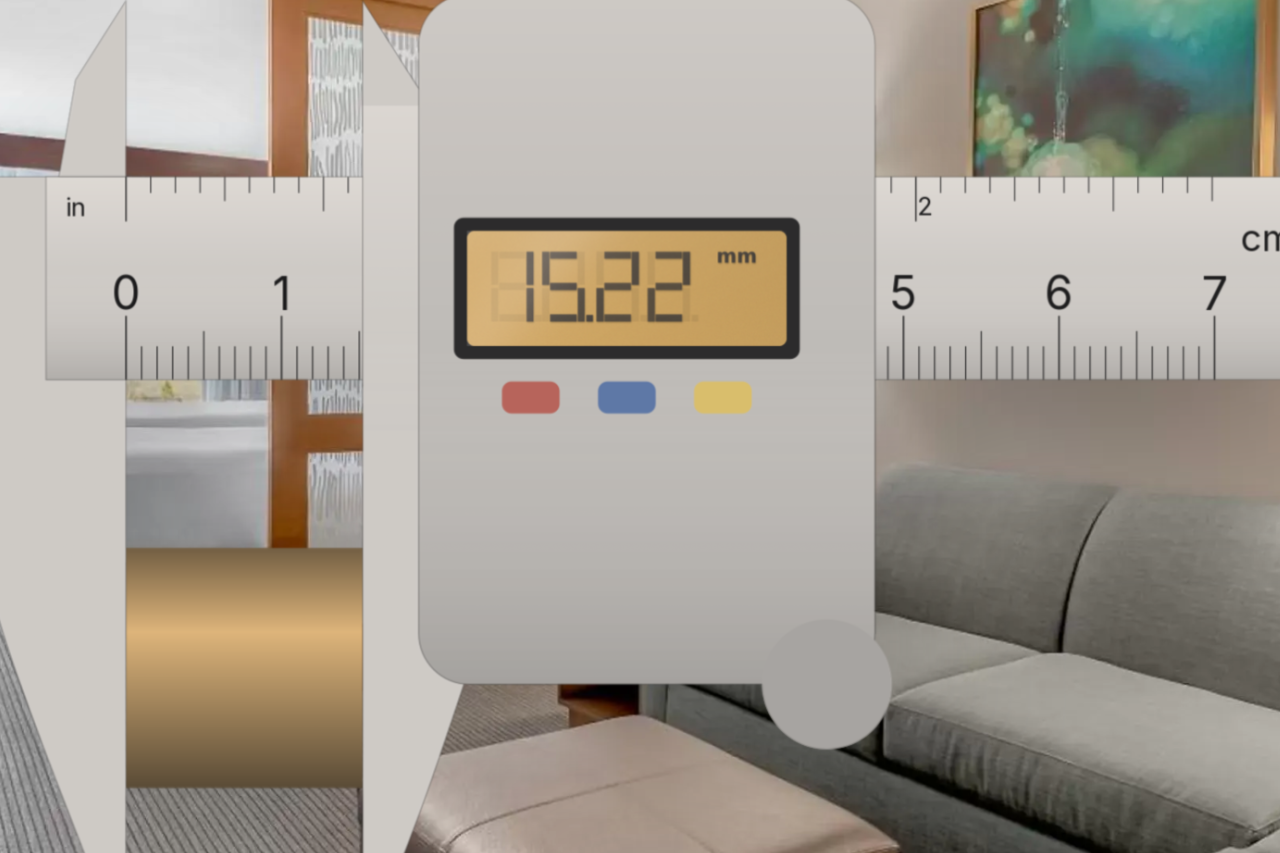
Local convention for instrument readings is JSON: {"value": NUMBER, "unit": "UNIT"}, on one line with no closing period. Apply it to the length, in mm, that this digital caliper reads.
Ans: {"value": 15.22, "unit": "mm"}
